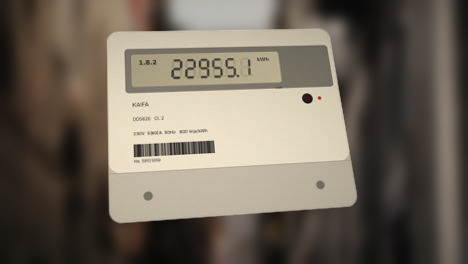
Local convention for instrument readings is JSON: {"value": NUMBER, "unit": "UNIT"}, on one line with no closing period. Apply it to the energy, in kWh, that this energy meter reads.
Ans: {"value": 22955.1, "unit": "kWh"}
